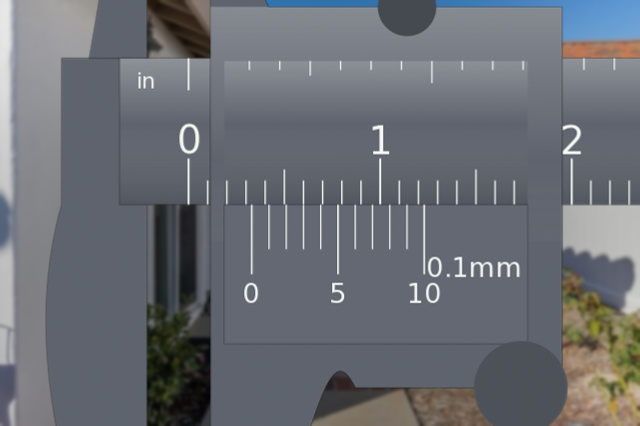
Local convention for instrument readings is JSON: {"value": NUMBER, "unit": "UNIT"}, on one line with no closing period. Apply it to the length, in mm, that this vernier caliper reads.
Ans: {"value": 3.3, "unit": "mm"}
